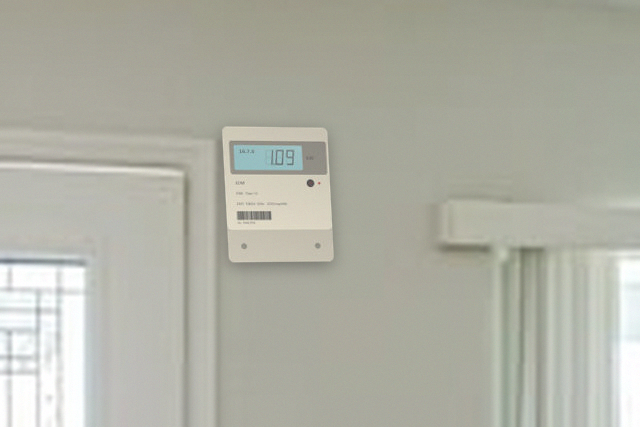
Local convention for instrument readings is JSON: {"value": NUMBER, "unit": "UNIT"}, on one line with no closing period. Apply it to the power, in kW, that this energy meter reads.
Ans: {"value": 1.09, "unit": "kW"}
